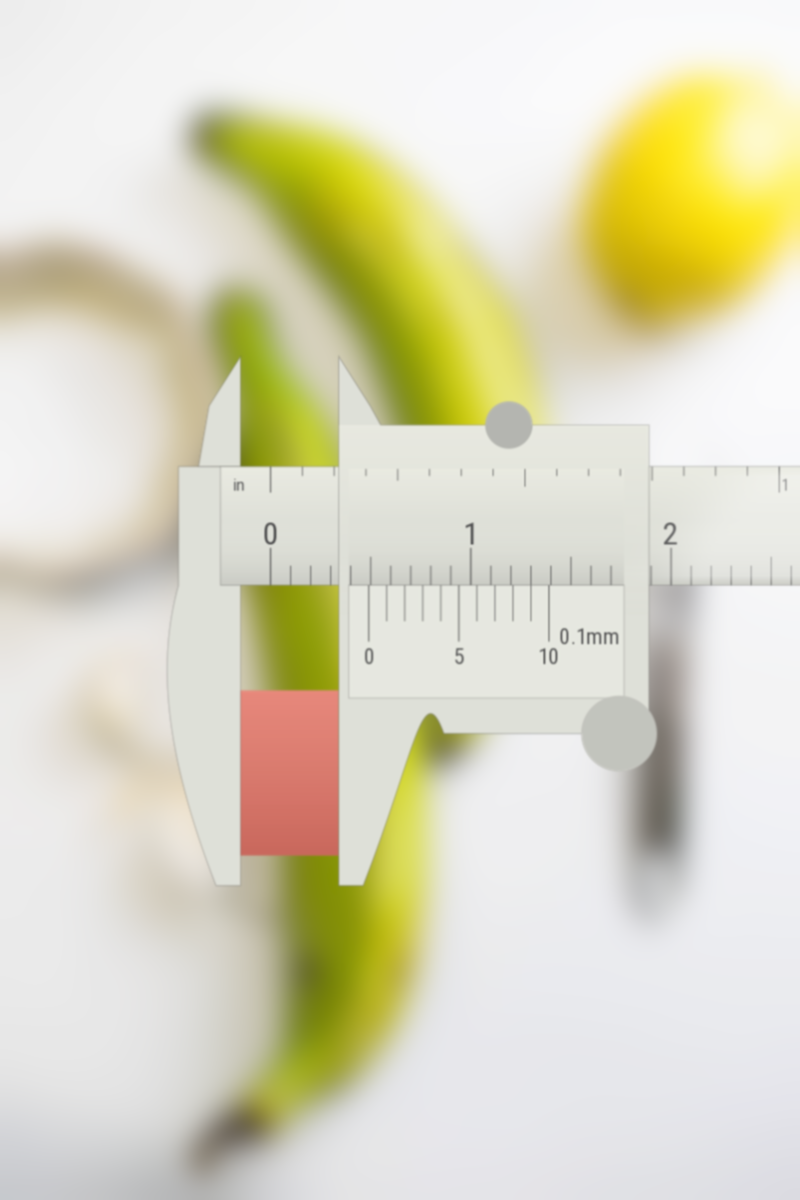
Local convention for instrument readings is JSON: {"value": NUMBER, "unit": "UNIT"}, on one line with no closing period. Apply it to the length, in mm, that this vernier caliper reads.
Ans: {"value": 4.9, "unit": "mm"}
